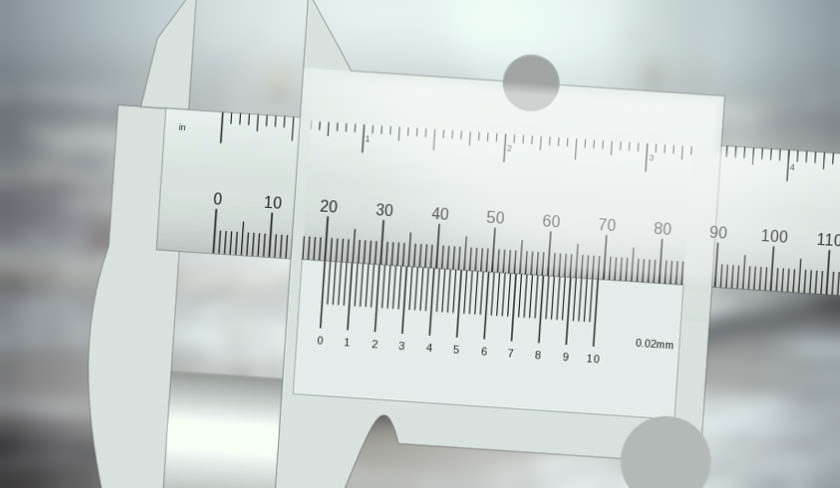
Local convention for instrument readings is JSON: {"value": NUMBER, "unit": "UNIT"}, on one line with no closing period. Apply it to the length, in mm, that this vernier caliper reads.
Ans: {"value": 20.0, "unit": "mm"}
